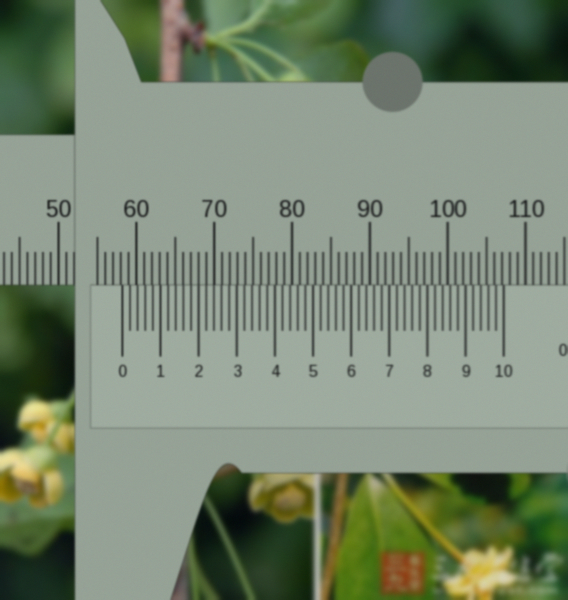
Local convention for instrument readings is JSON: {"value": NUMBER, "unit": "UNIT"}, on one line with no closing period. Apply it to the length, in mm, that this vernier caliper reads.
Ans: {"value": 58.2, "unit": "mm"}
